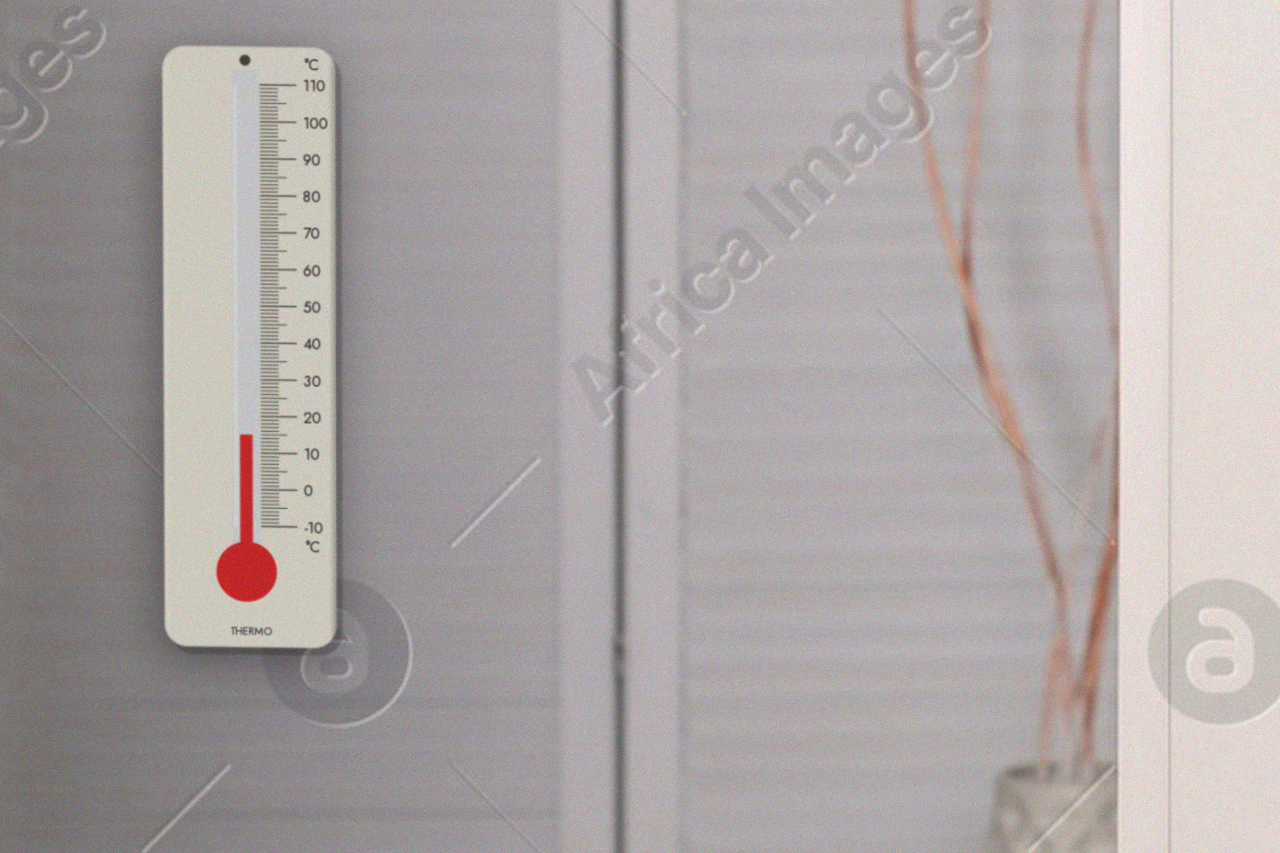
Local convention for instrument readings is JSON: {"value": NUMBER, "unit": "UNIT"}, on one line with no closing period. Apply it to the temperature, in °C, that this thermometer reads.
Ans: {"value": 15, "unit": "°C"}
